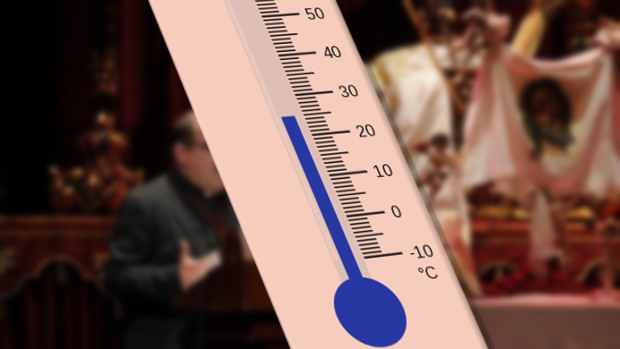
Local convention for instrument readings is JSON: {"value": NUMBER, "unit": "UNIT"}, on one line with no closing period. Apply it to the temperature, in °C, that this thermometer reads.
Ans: {"value": 25, "unit": "°C"}
